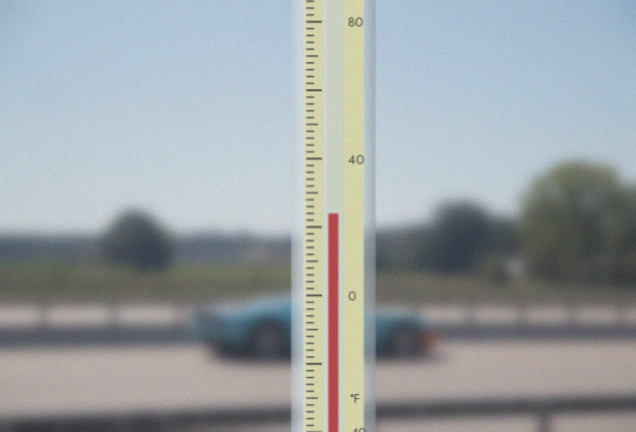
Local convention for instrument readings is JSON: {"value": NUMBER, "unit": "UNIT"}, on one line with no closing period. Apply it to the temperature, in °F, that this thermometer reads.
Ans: {"value": 24, "unit": "°F"}
